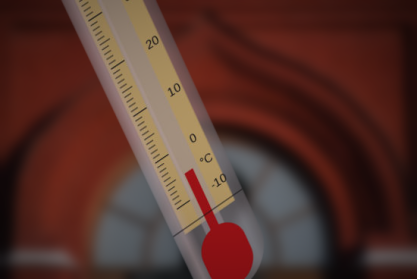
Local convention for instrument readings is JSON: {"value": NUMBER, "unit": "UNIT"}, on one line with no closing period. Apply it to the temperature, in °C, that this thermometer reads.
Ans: {"value": -5, "unit": "°C"}
